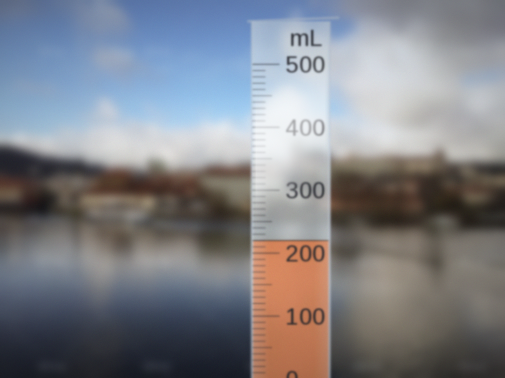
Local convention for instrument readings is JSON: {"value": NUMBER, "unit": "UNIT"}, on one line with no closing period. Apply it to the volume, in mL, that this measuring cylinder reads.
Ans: {"value": 220, "unit": "mL"}
